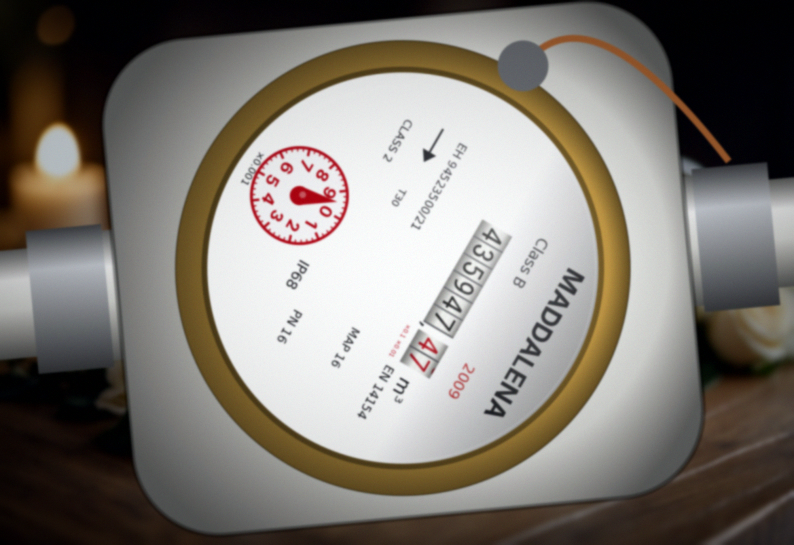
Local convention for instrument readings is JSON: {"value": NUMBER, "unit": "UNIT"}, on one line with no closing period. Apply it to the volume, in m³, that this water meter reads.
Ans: {"value": 435947.469, "unit": "m³"}
